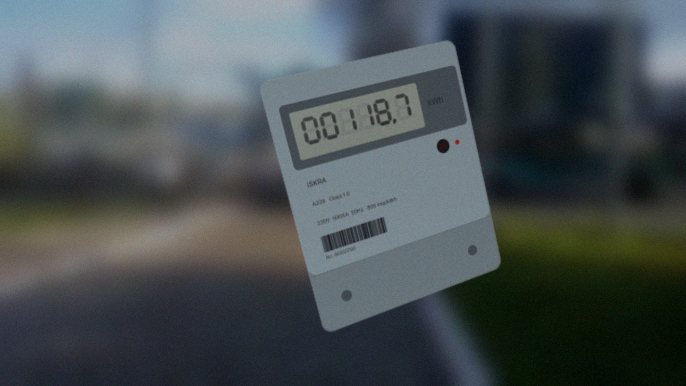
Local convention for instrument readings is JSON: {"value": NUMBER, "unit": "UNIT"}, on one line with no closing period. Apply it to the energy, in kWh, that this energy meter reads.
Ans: {"value": 118.7, "unit": "kWh"}
